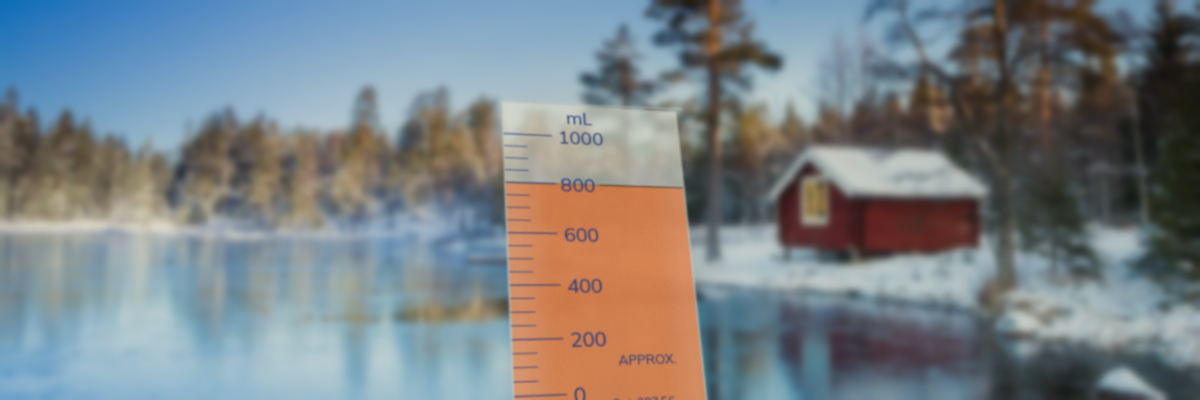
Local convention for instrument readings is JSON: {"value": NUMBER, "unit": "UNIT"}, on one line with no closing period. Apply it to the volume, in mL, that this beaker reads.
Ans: {"value": 800, "unit": "mL"}
